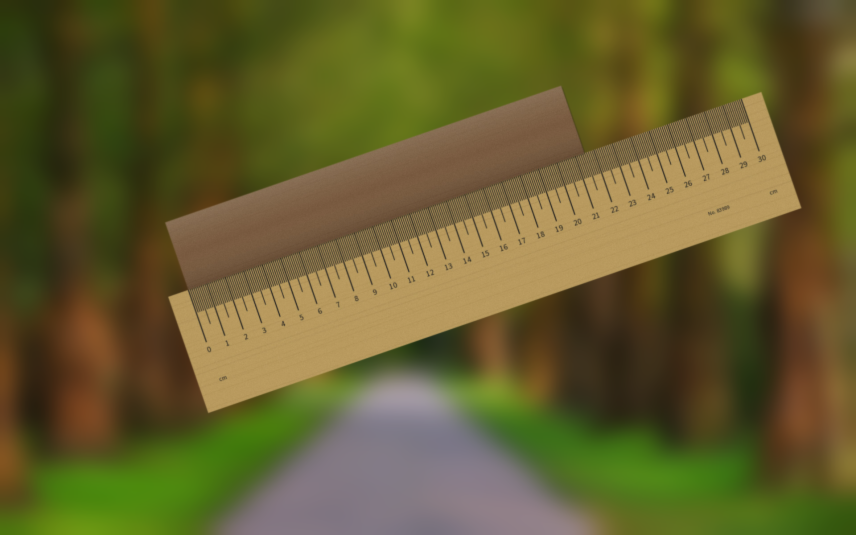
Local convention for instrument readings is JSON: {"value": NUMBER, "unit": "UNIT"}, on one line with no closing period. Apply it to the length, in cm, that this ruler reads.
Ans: {"value": 21.5, "unit": "cm"}
